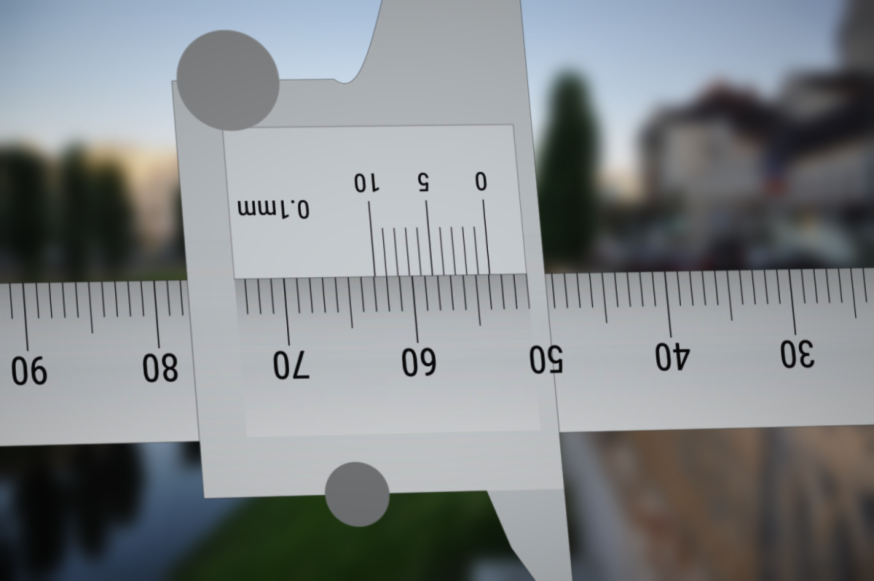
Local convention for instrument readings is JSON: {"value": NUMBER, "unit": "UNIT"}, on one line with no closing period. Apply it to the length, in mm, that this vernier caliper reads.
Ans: {"value": 53.9, "unit": "mm"}
